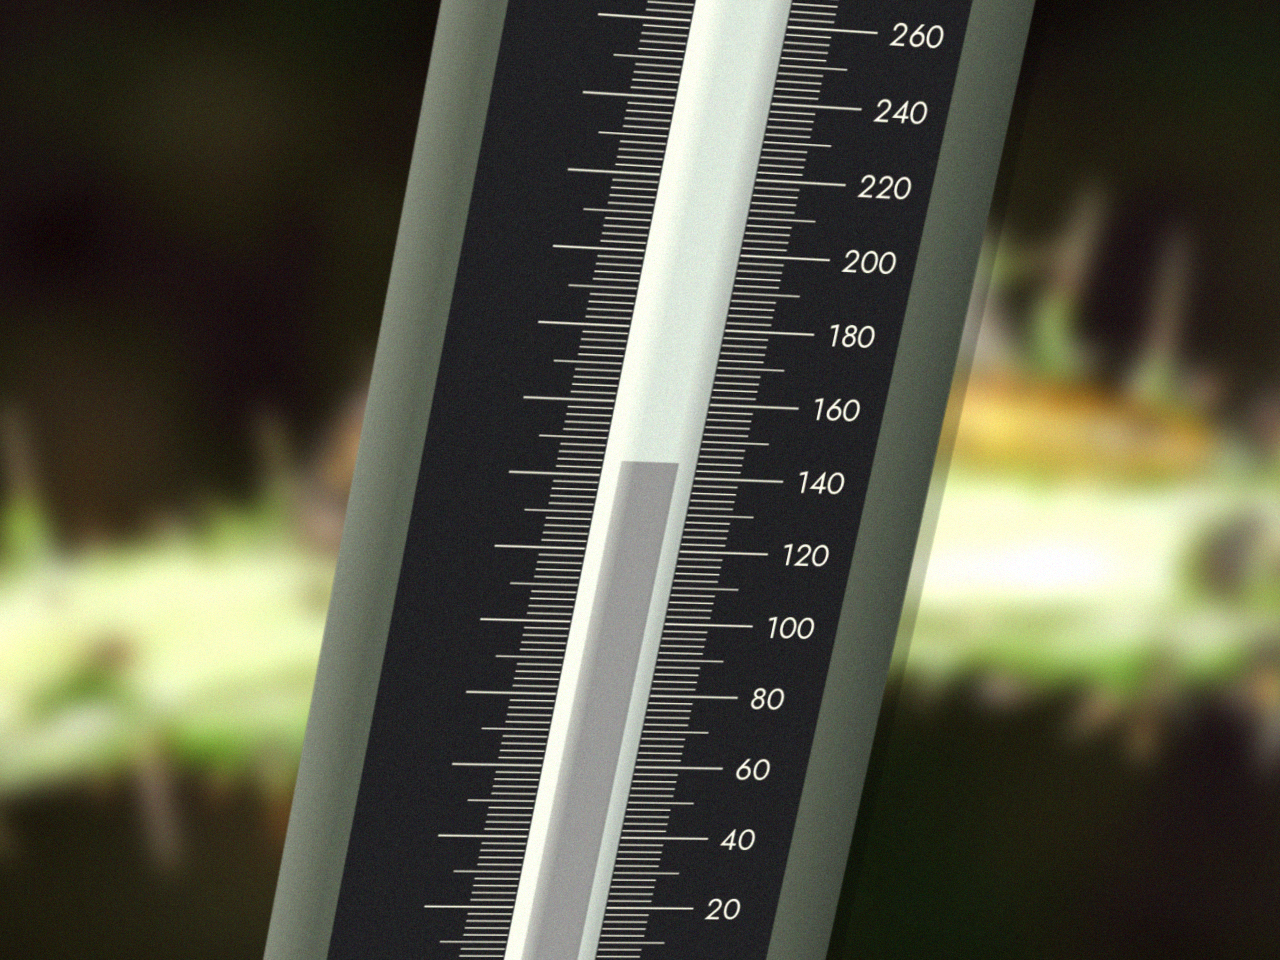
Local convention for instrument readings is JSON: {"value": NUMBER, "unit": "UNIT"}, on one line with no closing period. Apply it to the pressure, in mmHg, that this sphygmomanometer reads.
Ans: {"value": 144, "unit": "mmHg"}
